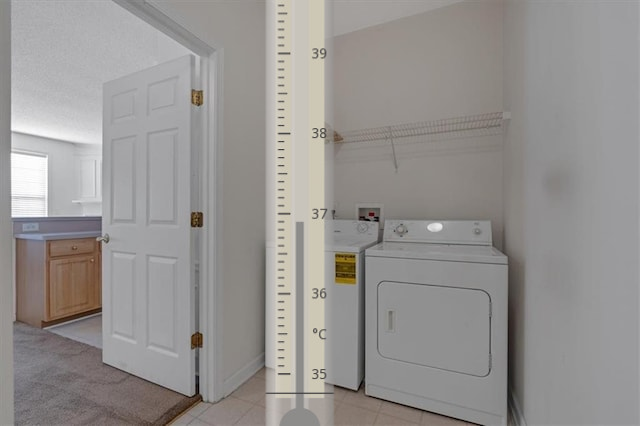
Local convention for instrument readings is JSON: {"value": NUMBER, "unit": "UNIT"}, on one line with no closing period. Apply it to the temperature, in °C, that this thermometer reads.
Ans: {"value": 36.9, "unit": "°C"}
